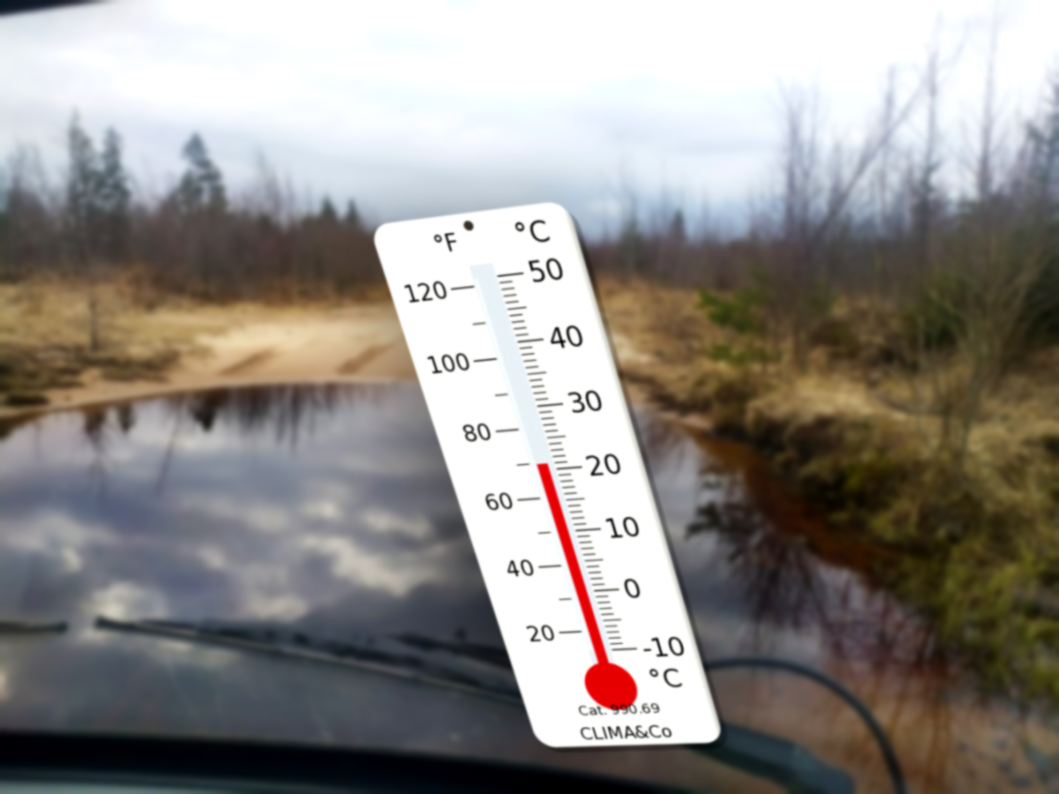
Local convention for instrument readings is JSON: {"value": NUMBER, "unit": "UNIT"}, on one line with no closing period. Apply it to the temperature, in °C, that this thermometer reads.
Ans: {"value": 21, "unit": "°C"}
